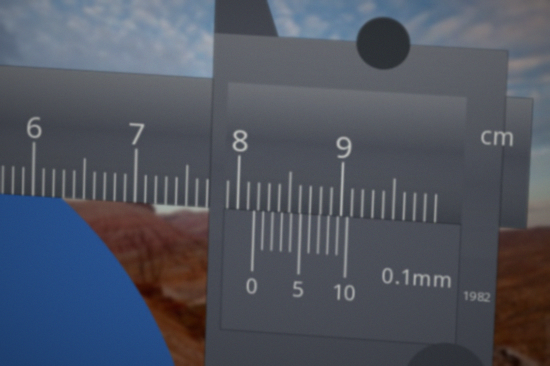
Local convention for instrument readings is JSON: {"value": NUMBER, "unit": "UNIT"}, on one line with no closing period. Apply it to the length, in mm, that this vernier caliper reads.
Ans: {"value": 81.6, "unit": "mm"}
